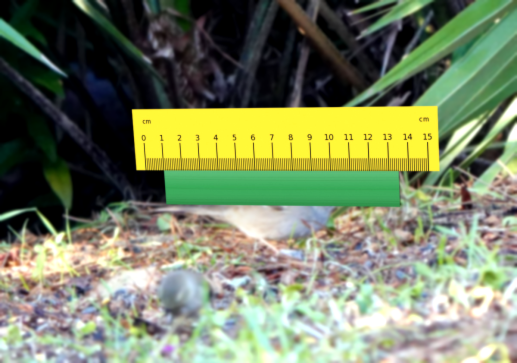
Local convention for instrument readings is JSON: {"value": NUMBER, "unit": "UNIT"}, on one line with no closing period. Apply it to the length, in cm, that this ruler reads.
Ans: {"value": 12.5, "unit": "cm"}
